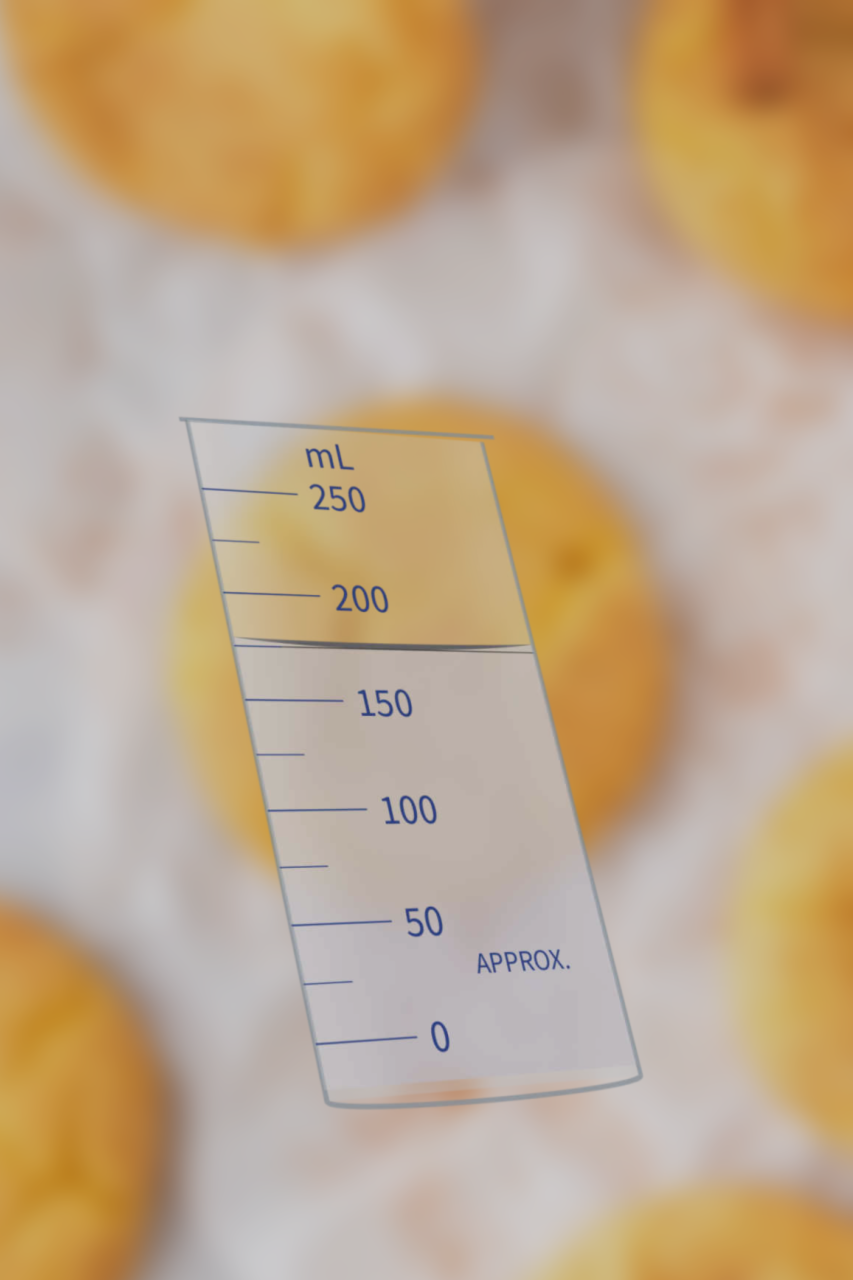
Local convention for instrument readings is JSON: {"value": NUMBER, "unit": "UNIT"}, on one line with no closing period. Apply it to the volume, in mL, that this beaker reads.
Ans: {"value": 175, "unit": "mL"}
